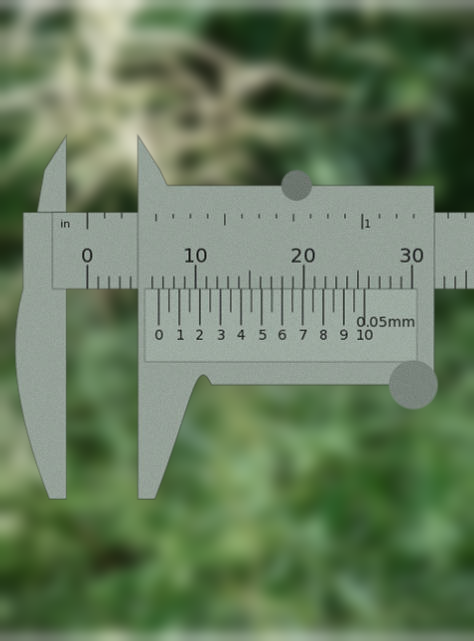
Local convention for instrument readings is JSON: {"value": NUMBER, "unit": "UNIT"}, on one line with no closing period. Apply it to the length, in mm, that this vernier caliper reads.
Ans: {"value": 6.6, "unit": "mm"}
